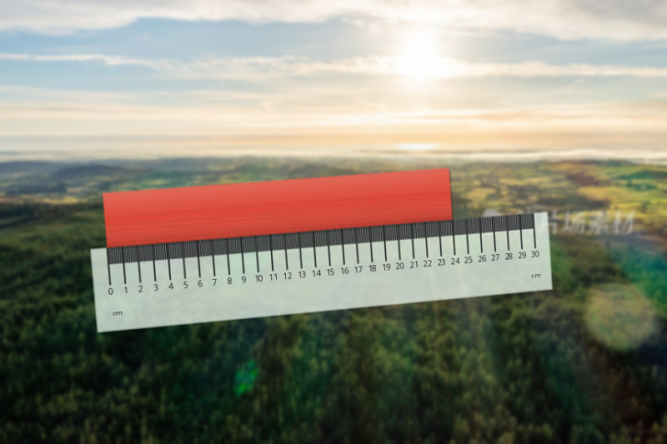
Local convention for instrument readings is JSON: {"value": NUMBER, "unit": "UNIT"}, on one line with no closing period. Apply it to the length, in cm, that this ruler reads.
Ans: {"value": 24, "unit": "cm"}
